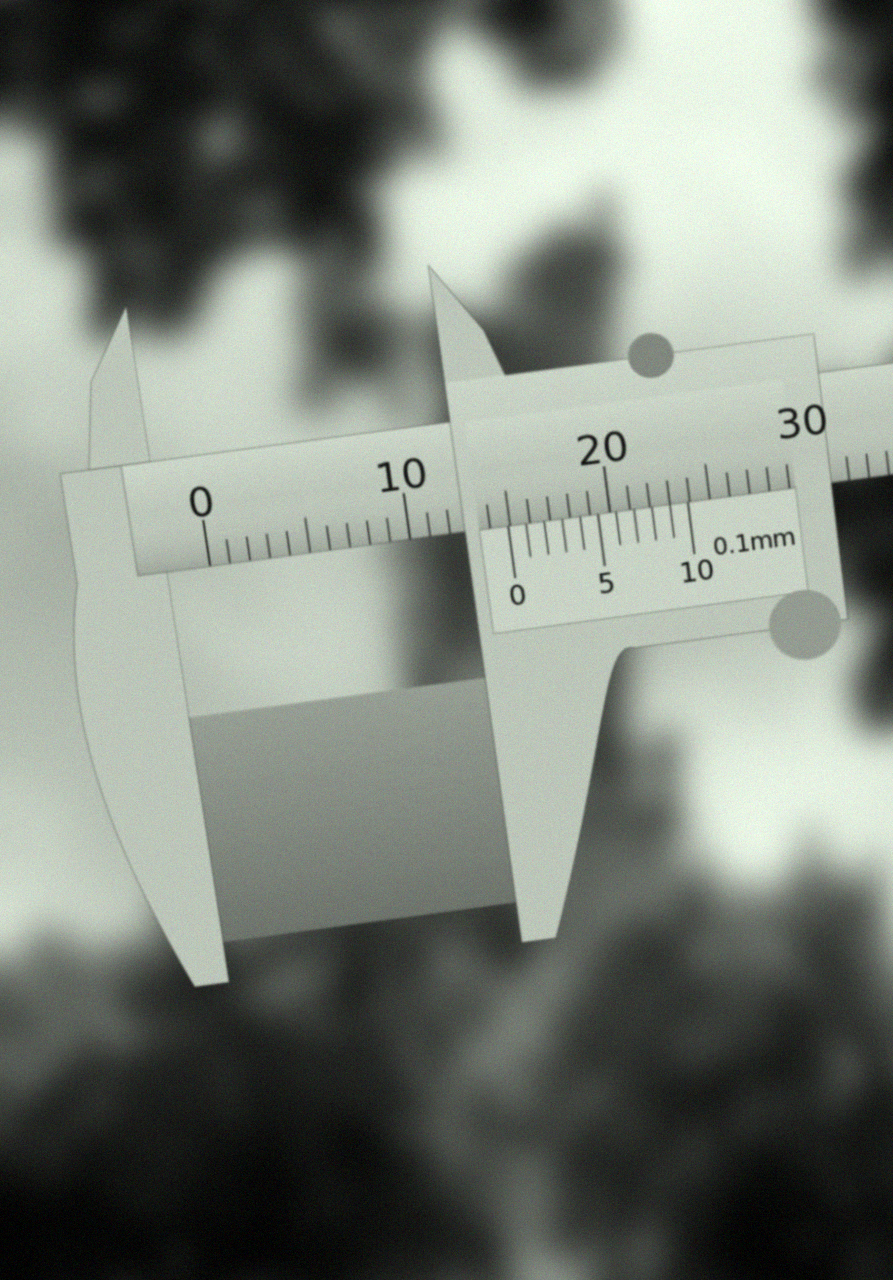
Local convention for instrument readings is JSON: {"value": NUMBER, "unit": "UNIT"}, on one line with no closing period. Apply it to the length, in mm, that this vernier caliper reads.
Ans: {"value": 14.9, "unit": "mm"}
